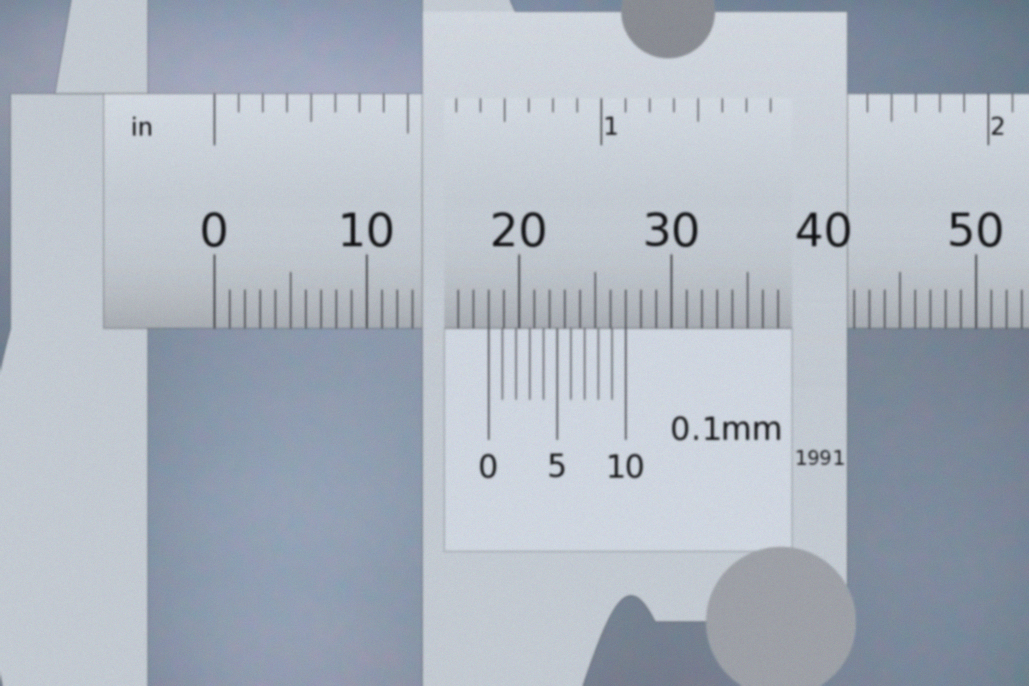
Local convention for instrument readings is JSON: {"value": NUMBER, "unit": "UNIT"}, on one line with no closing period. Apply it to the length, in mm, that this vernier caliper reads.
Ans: {"value": 18.0, "unit": "mm"}
